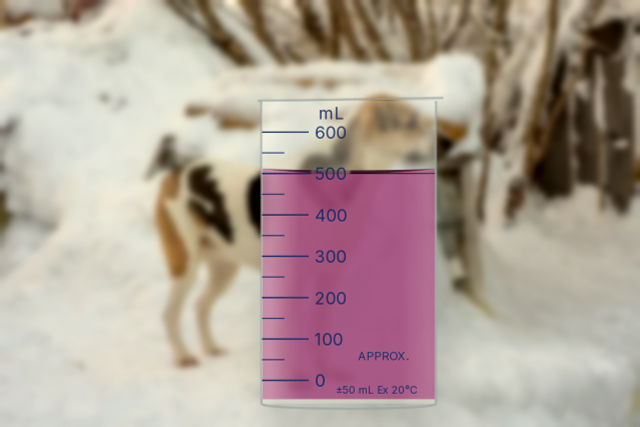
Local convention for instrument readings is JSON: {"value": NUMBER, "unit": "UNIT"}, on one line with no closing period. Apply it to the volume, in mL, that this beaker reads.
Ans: {"value": 500, "unit": "mL"}
